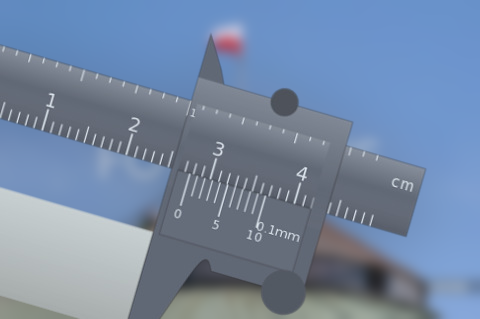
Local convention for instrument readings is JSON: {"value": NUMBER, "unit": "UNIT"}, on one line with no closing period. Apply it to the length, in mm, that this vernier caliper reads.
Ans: {"value": 27.6, "unit": "mm"}
